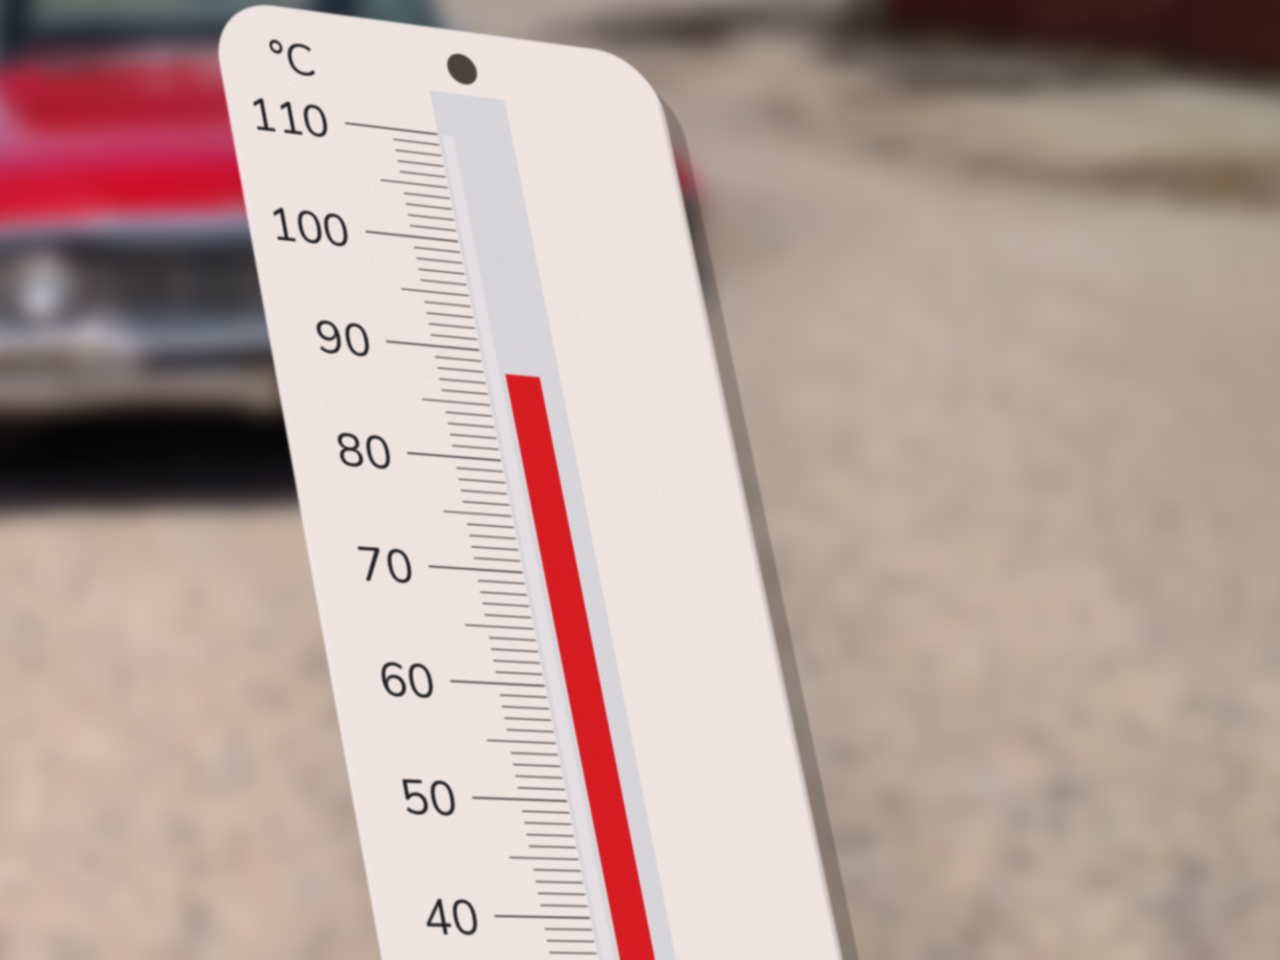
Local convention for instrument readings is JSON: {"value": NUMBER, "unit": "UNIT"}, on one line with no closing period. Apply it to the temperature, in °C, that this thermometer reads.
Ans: {"value": 88, "unit": "°C"}
